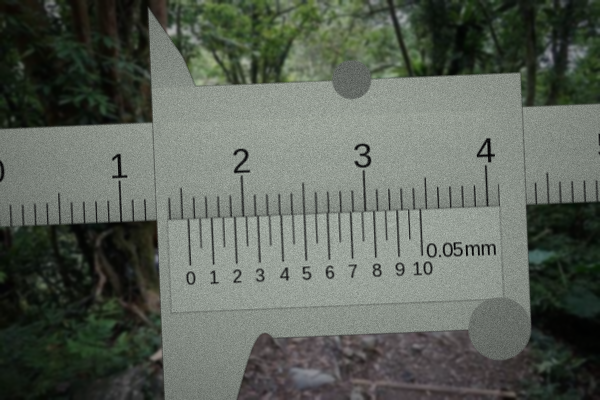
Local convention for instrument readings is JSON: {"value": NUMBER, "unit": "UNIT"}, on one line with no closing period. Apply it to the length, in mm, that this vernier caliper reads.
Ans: {"value": 15.5, "unit": "mm"}
